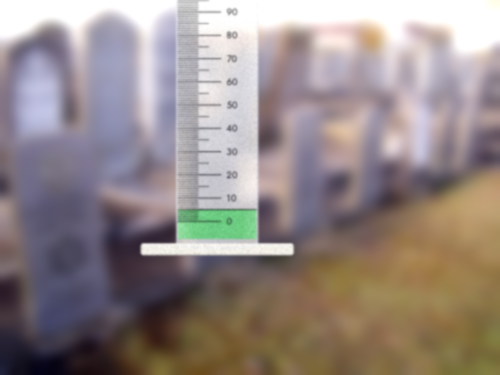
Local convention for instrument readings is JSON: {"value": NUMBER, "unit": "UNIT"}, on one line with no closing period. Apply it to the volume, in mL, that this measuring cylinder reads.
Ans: {"value": 5, "unit": "mL"}
